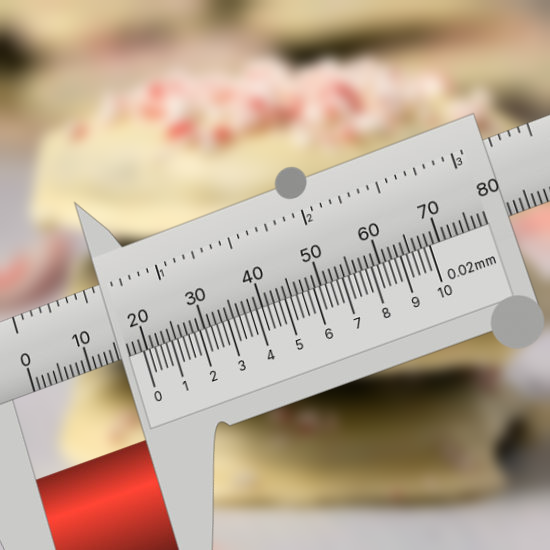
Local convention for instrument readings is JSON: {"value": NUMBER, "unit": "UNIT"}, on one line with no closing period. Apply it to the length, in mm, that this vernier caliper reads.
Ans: {"value": 19.4, "unit": "mm"}
